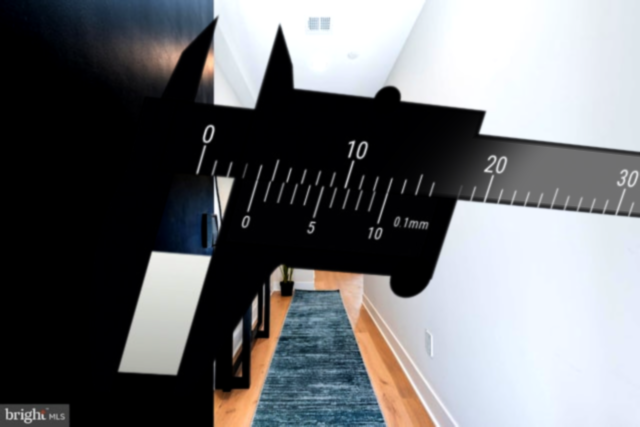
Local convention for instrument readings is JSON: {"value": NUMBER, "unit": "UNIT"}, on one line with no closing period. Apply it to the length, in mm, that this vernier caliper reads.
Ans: {"value": 4.0, "unit": "mm"}
